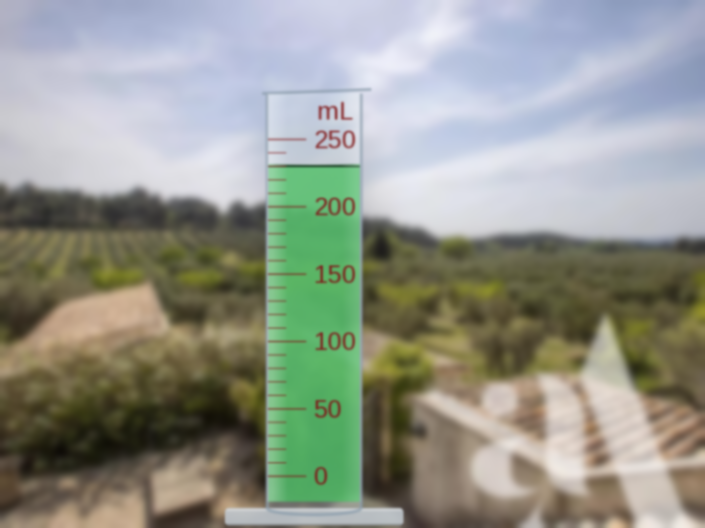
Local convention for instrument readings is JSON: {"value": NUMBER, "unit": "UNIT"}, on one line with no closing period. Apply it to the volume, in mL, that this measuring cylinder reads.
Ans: {"value": 230, "unit": "mL"}
